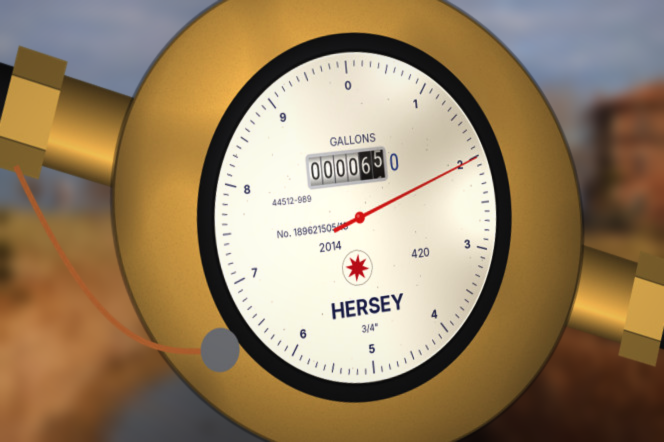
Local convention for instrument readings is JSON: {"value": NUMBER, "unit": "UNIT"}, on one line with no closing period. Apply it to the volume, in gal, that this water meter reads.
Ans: {"value": 652.0, "unit": "gal"}
